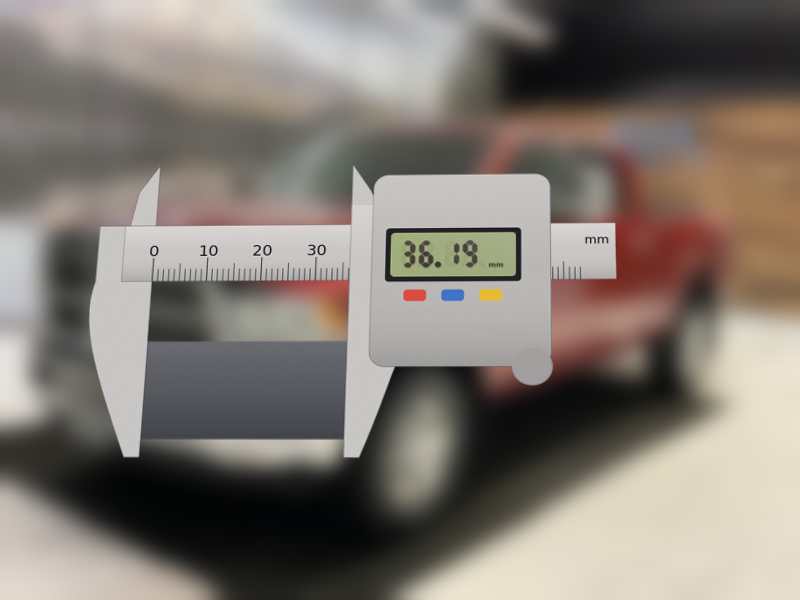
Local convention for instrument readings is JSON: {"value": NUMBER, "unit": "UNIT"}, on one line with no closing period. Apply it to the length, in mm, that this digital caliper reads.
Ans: {"value": 36.19, "unit": "mm"}
